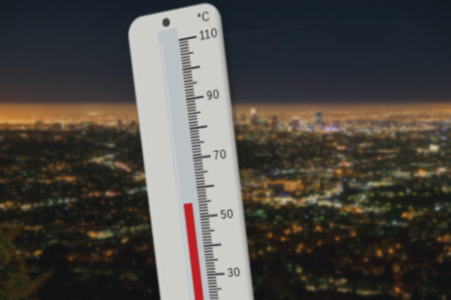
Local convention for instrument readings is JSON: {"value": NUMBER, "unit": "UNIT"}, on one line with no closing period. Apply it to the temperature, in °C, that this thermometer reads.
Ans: {"value": 55, "unit": "°C"}
